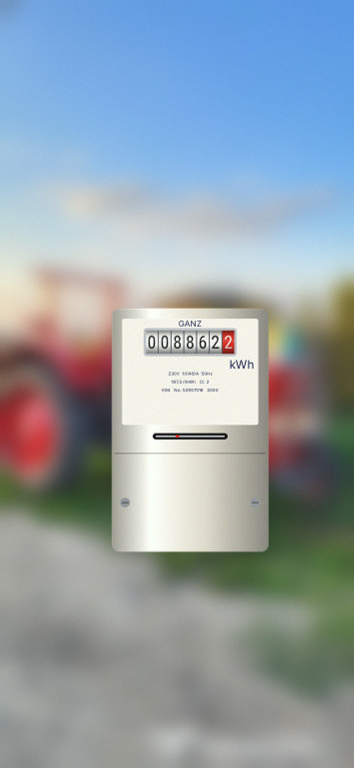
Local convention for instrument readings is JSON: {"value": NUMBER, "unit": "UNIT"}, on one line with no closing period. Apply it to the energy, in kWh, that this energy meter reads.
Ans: {"value": 8862.2, "unit": "kWh"}
